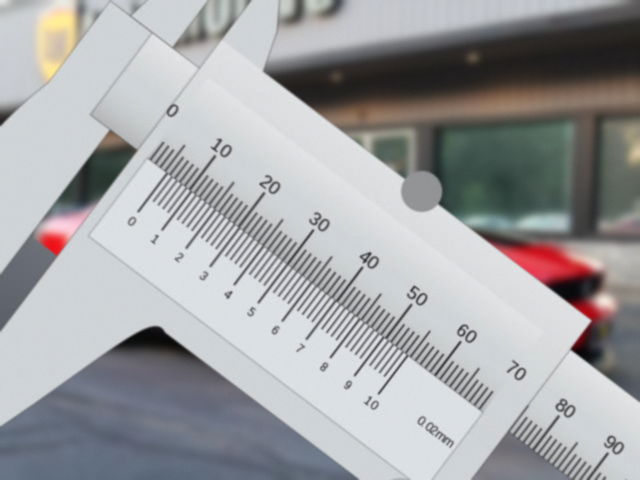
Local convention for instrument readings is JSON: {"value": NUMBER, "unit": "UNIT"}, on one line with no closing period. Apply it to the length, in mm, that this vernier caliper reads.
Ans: {"value": 5.5, "unit": "mm"}
